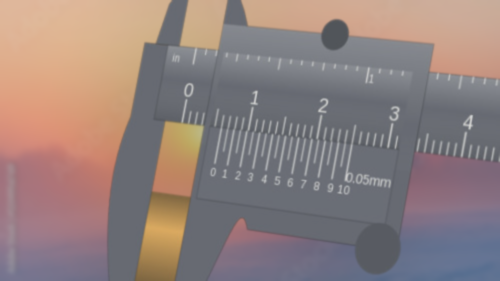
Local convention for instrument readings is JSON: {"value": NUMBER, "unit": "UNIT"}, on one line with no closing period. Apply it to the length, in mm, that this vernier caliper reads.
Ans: {"value": 6.0, "unit": "mm"}
